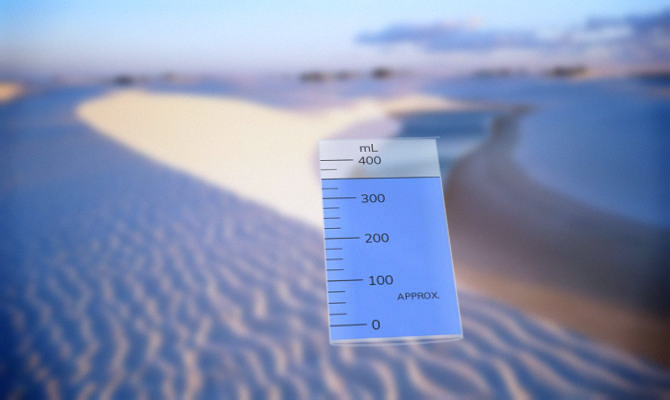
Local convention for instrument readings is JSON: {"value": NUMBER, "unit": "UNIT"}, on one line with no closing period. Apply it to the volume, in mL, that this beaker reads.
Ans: {"value": 350, "unit": "mL"}
